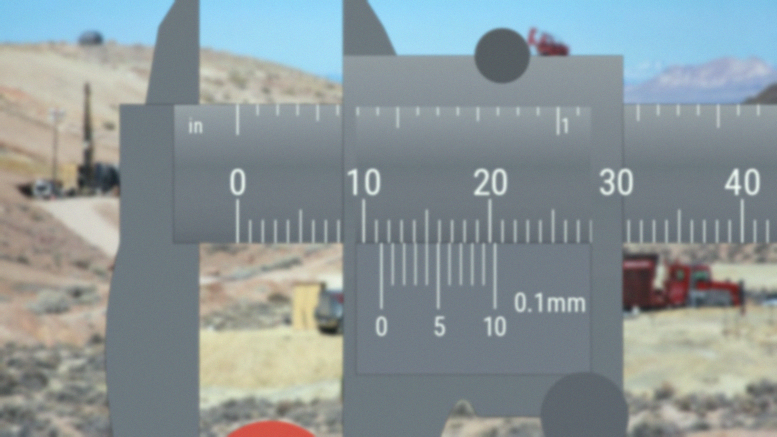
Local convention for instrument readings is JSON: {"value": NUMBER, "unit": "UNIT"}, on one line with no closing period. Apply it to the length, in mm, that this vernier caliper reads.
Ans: {"value": 11.4, "unit": "mm"}
